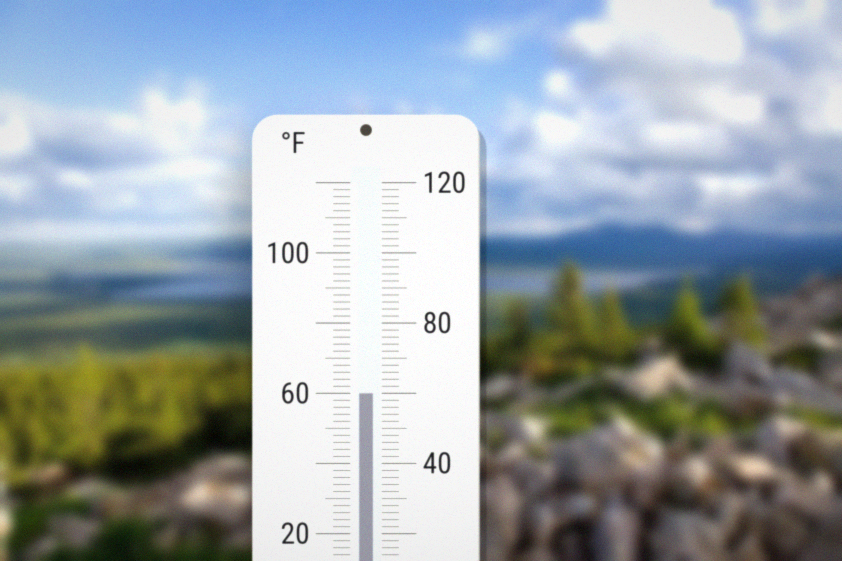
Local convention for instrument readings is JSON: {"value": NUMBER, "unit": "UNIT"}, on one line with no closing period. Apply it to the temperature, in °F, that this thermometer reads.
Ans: {"value": 60, "unit": "°F"}
